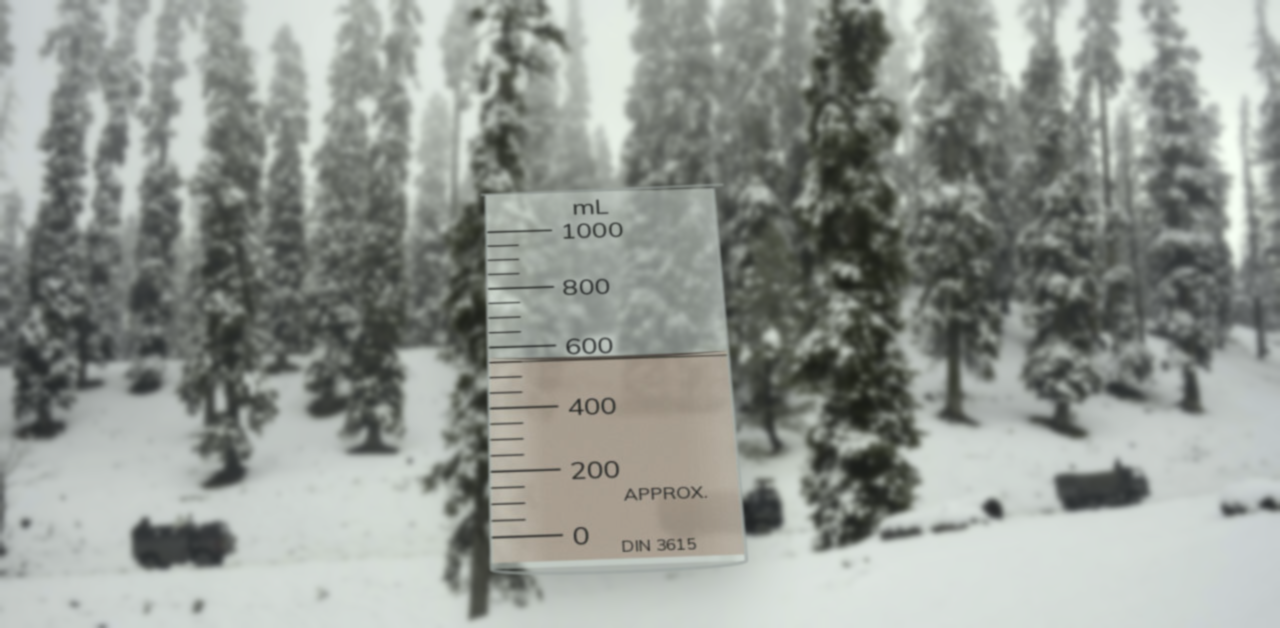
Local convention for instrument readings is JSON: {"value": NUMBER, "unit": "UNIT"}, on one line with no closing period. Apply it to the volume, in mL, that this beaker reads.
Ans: {"value": 550, "unit": "mL"}
